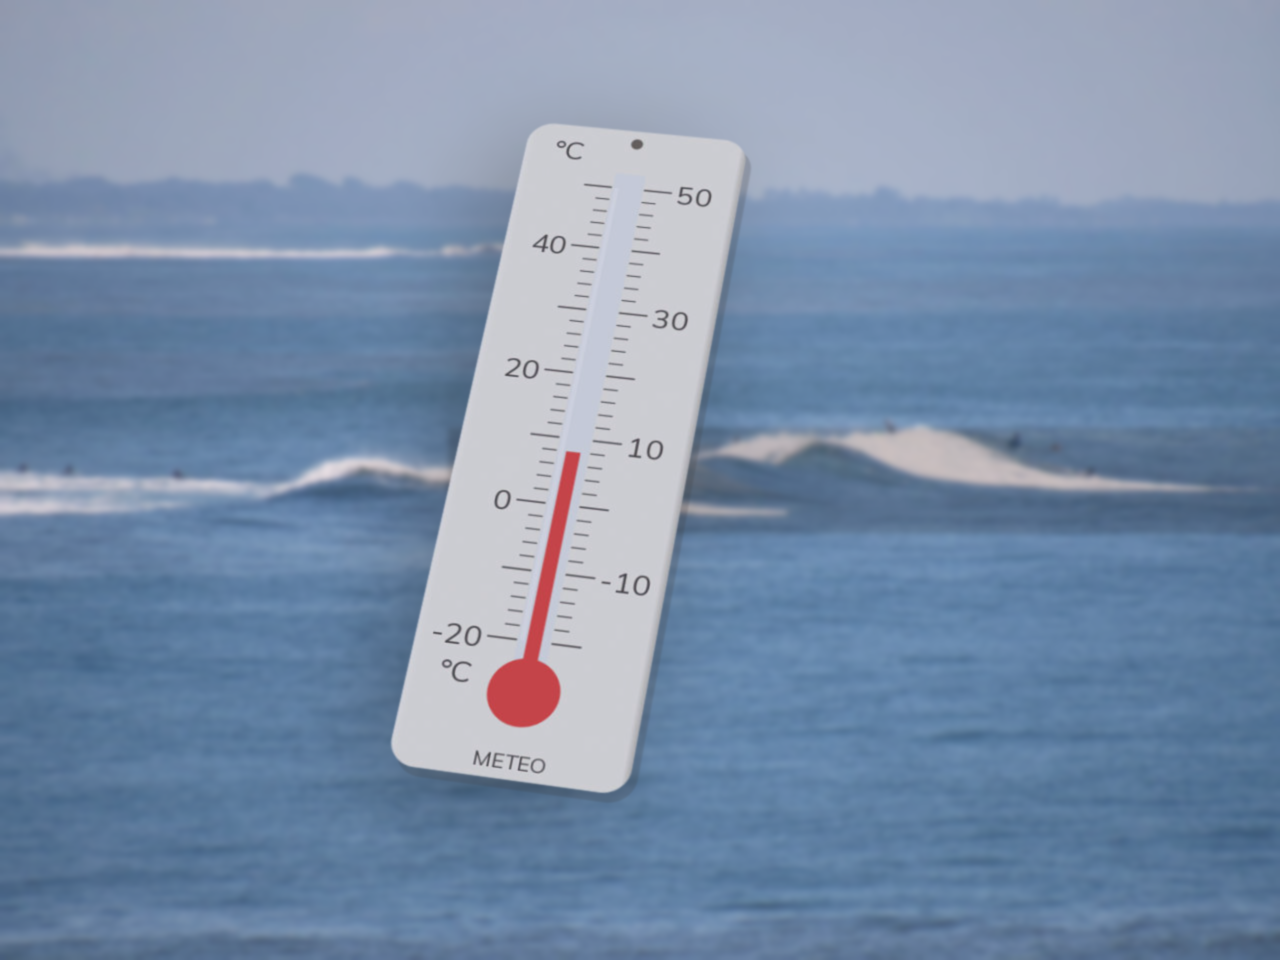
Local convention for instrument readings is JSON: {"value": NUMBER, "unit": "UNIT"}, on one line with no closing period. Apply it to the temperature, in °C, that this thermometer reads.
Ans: {"value": 8, "unit": "°C"}
